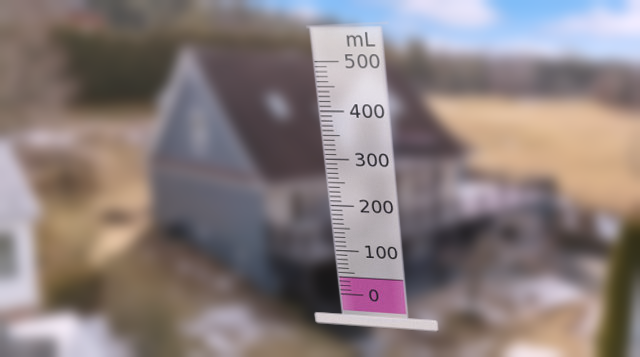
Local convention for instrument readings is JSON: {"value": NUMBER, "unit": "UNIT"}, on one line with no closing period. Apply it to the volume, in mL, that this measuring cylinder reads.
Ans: {"value": 40, "unit": "mL"}
